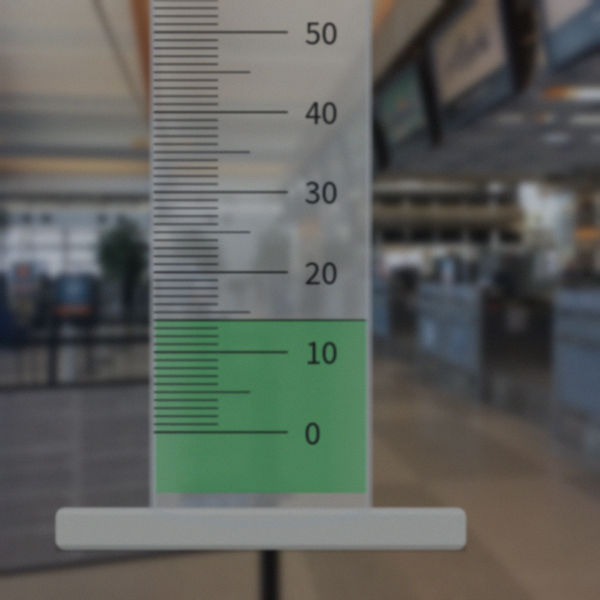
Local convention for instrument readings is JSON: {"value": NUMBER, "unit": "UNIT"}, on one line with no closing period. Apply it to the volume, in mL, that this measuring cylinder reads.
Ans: {"value": 14, "unit": "mL"}
